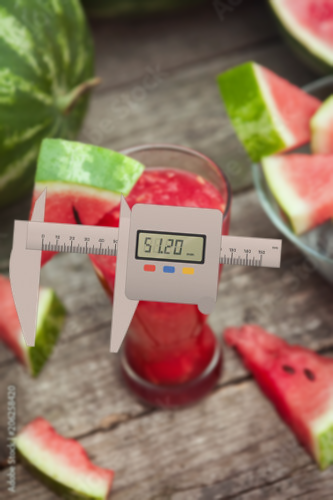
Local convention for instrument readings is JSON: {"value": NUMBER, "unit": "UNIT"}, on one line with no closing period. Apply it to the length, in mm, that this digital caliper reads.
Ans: {"value": 51.20, "unit": "mm"}
